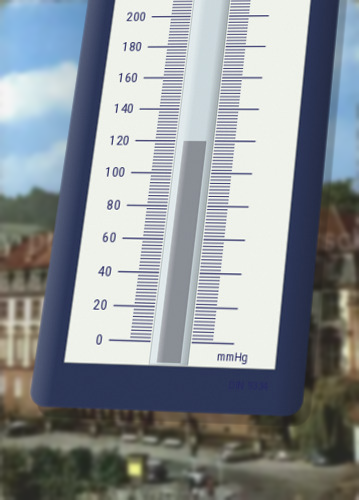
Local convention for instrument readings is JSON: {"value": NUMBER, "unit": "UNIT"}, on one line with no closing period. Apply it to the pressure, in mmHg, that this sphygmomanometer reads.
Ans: {"value": 120, "unit": "mmHg"}
